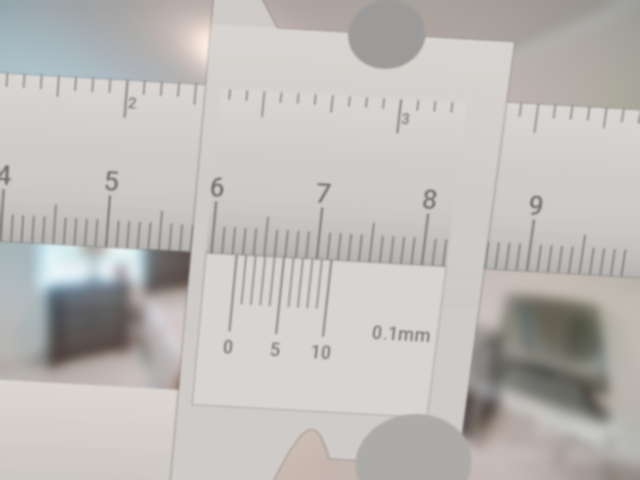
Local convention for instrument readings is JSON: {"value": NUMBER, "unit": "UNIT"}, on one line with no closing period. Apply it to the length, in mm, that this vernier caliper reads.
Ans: {"value": 62.4, "unit": "mm"}
